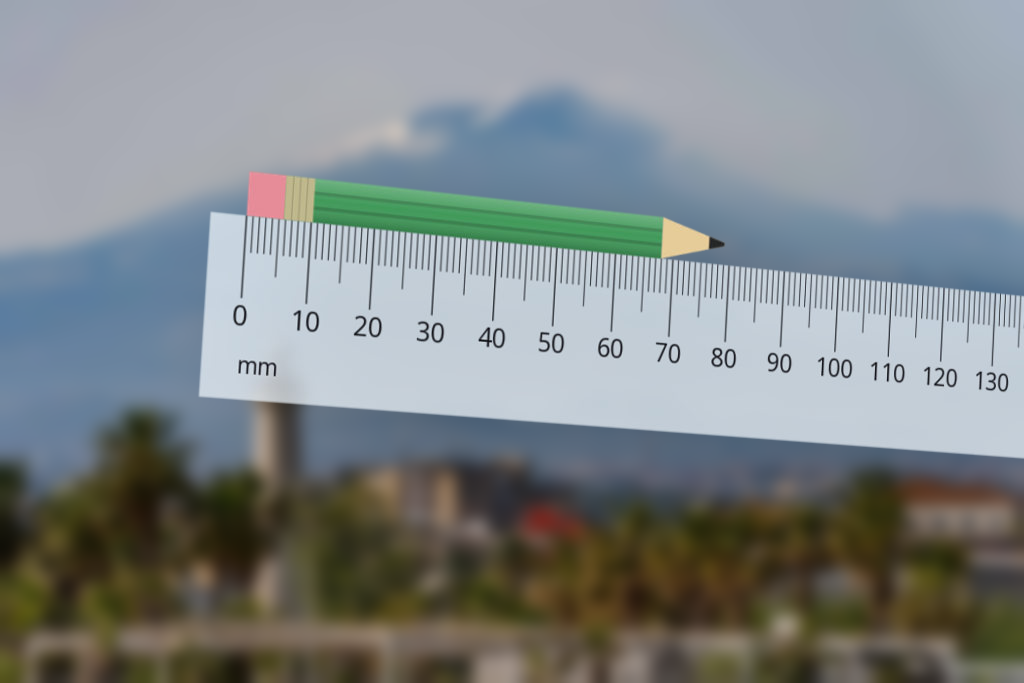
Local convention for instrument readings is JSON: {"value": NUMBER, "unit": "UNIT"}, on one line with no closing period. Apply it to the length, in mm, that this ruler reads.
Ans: {"value": 79, "unit": "mm"}
